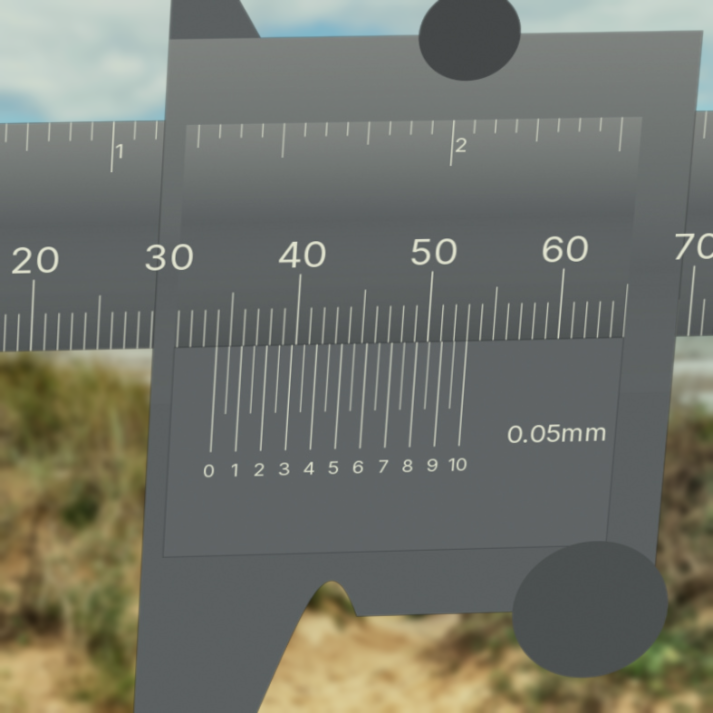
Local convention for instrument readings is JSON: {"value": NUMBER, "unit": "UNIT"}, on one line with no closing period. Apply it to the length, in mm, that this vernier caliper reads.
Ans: {"value": 34.0, "unit": "mm"}
